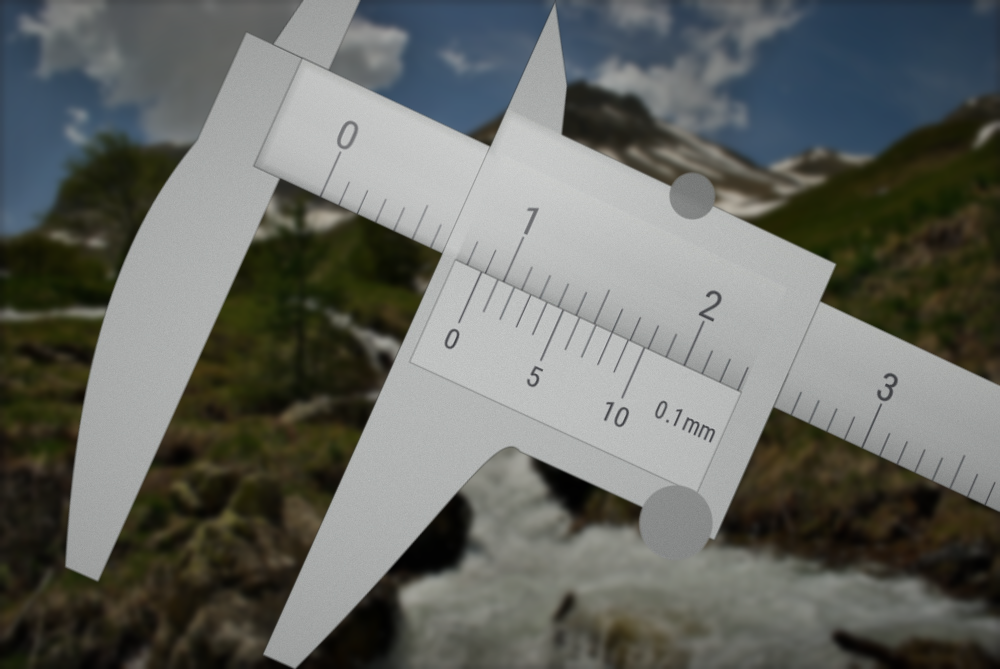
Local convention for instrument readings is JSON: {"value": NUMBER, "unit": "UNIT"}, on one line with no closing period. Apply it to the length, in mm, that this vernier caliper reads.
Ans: {"value": 8.8, "unit": "mm"}
